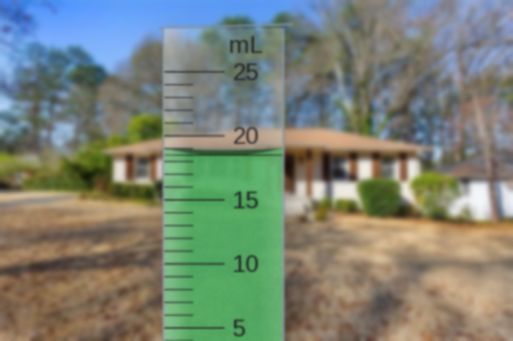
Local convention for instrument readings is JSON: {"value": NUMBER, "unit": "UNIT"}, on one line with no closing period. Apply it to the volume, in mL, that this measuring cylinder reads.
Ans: {"value": 18.5, "unit": "mL"}
